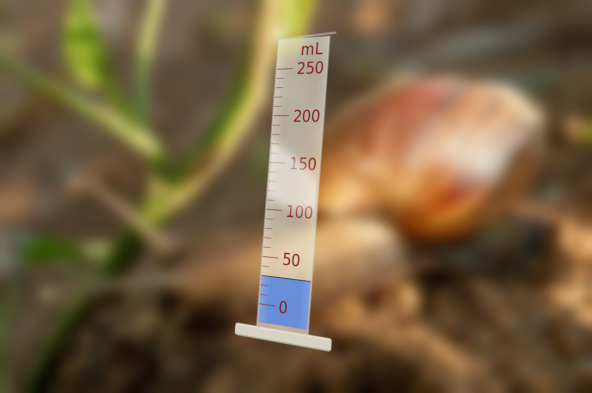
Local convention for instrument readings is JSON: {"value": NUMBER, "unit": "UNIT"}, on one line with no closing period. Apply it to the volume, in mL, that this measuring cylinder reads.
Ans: {"value": 30, "unit": "mL"}
